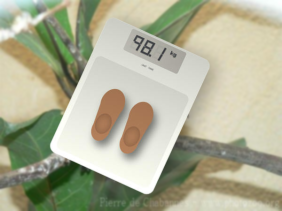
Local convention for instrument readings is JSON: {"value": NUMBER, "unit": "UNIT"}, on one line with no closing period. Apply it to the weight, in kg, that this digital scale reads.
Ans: {"value": 98.1, "unit": "kg"}
